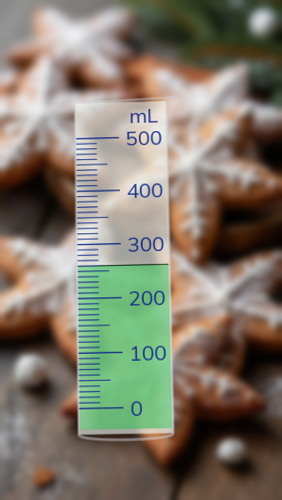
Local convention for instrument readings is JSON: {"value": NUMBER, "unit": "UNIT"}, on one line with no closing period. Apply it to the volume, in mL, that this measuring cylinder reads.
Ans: {"value": 260, "unit": "mL"}
